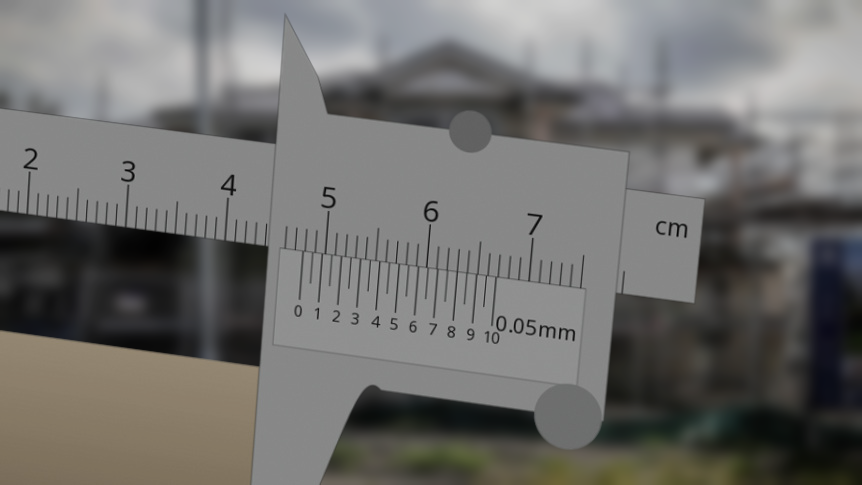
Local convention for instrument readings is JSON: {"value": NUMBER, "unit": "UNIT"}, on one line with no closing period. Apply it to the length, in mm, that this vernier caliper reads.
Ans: {"value": 47.8, "unit": "mm"}
